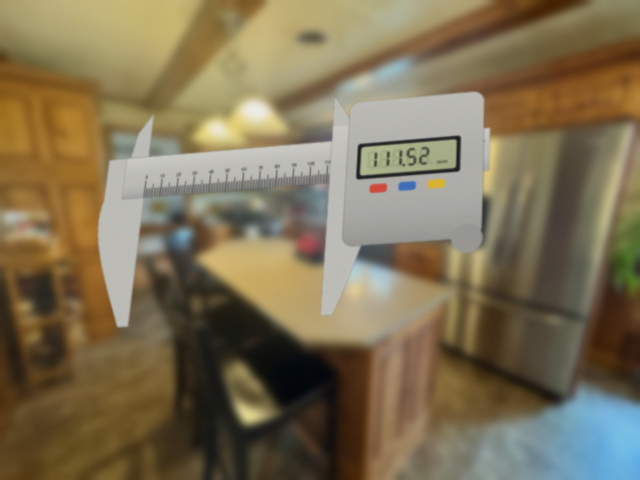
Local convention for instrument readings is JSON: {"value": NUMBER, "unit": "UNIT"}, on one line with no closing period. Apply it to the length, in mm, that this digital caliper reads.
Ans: {"value": 111.52, "unit": "mm"}
